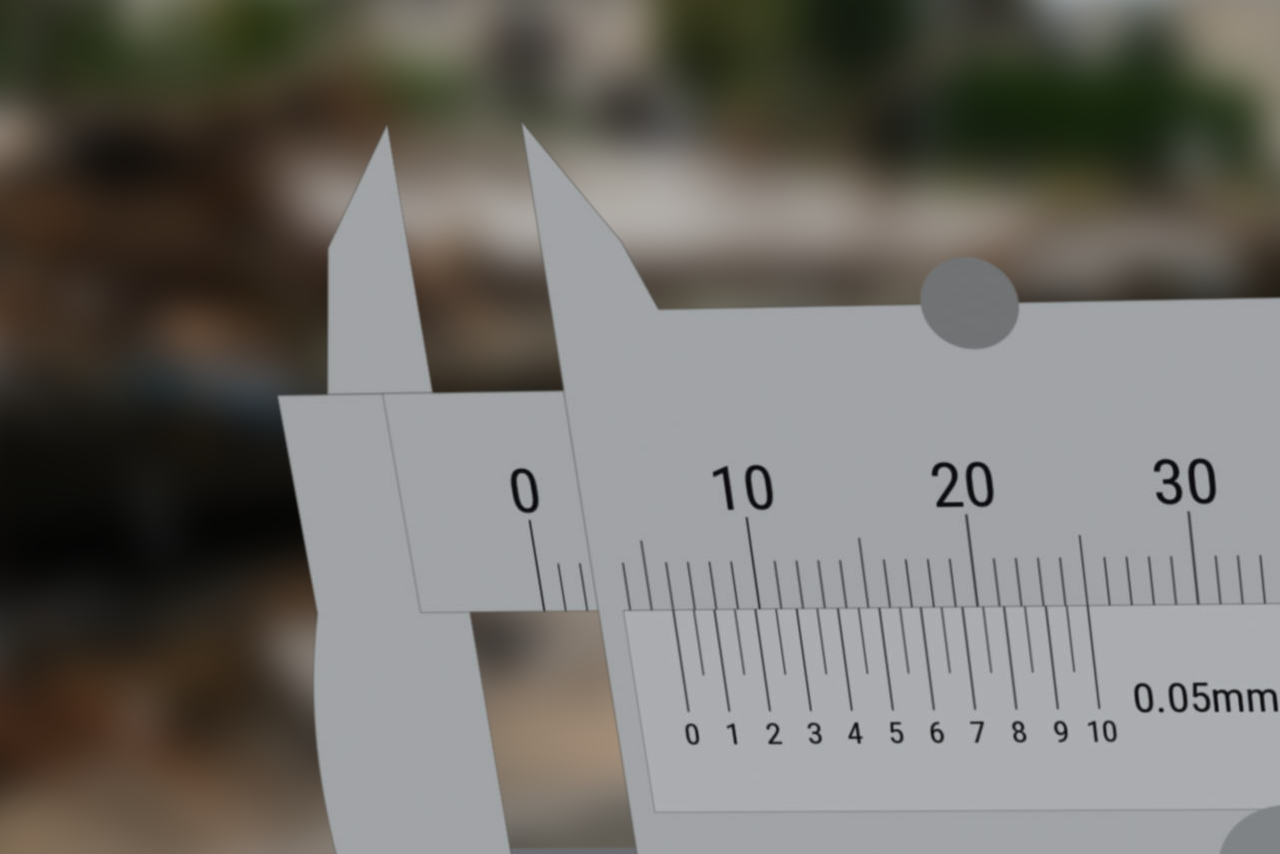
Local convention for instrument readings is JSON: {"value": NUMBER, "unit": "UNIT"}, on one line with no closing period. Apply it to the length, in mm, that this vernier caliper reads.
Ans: {"value": 6.0, "unit": "mm"}
